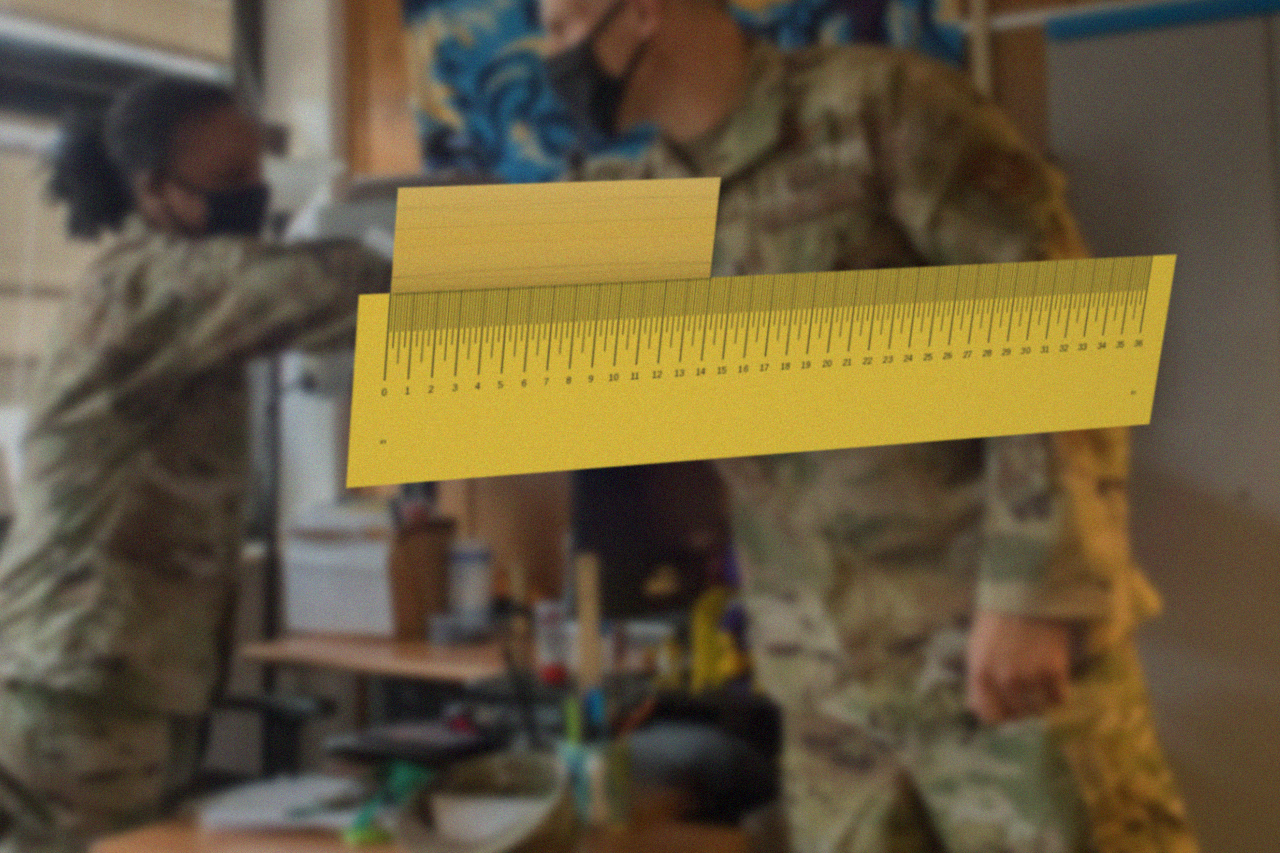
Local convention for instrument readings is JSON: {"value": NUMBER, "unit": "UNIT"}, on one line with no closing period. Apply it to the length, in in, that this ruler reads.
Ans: {"value": 14, "unit": "in"}
